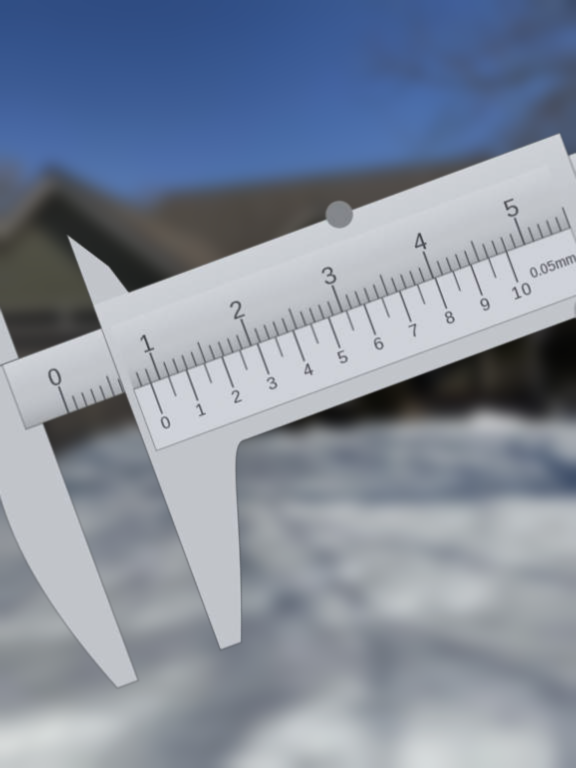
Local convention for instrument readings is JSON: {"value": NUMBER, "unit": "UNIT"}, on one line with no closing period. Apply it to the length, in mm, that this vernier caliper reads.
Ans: {"value": 9.0, "unit": "mm"}
